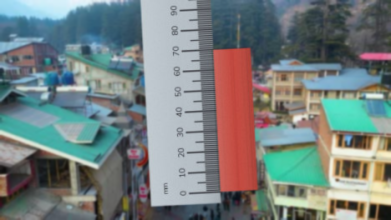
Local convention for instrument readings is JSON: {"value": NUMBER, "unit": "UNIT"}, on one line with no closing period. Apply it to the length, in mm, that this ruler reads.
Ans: {"value": 70, "unit": "mm"}
